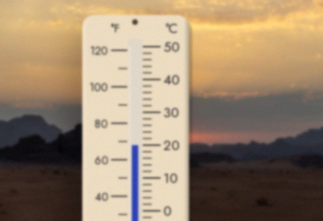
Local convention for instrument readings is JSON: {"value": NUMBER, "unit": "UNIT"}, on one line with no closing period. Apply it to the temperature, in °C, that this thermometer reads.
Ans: {"value": 20, "unit": "°C"}
